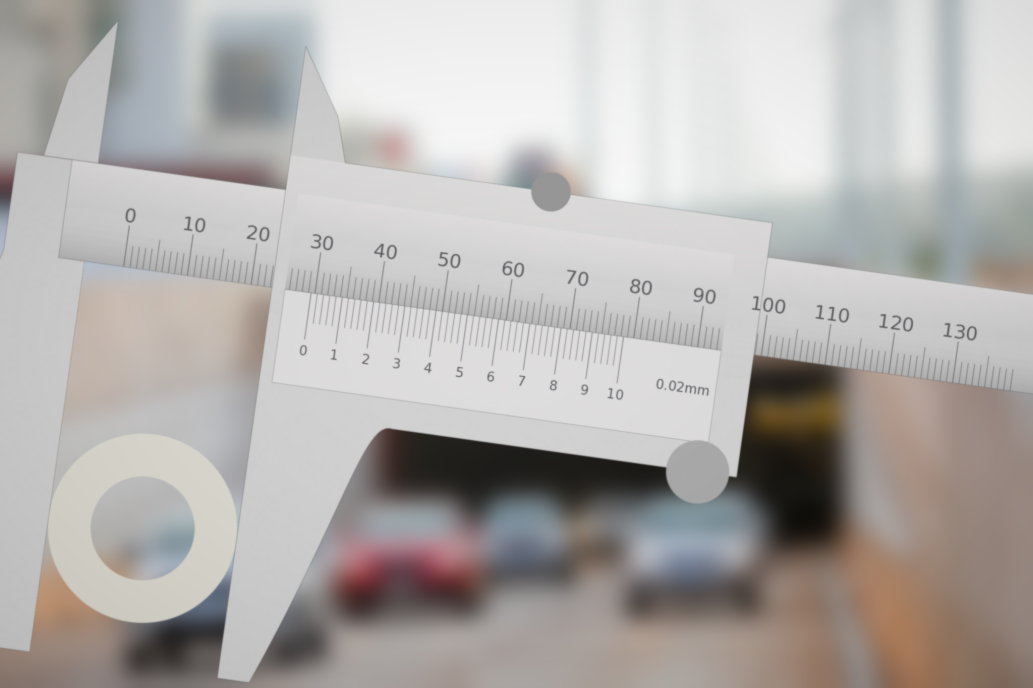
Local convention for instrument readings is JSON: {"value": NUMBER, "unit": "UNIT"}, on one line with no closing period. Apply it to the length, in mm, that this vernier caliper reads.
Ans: {"value": 29.4, "unit": "mm"}
